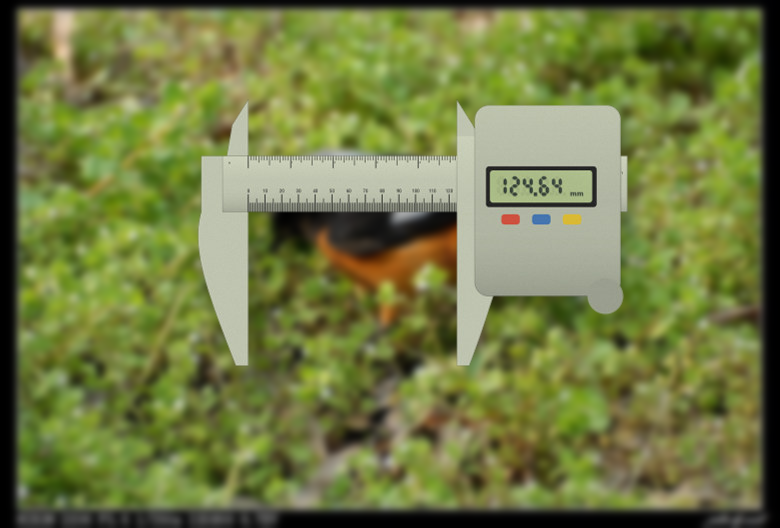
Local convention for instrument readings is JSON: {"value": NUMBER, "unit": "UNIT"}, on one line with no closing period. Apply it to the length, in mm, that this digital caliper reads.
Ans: {"value": 124.64, "unit": "mm"}
